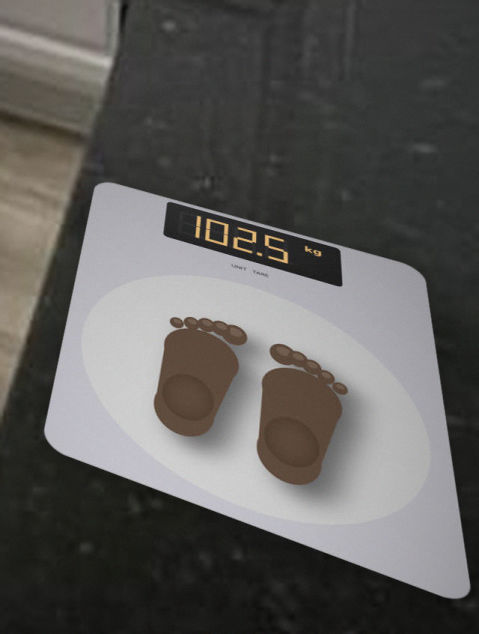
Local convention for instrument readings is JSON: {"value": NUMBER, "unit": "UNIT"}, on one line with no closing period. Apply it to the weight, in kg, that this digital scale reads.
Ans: {"value": 102.5, "unit": "kg"}
